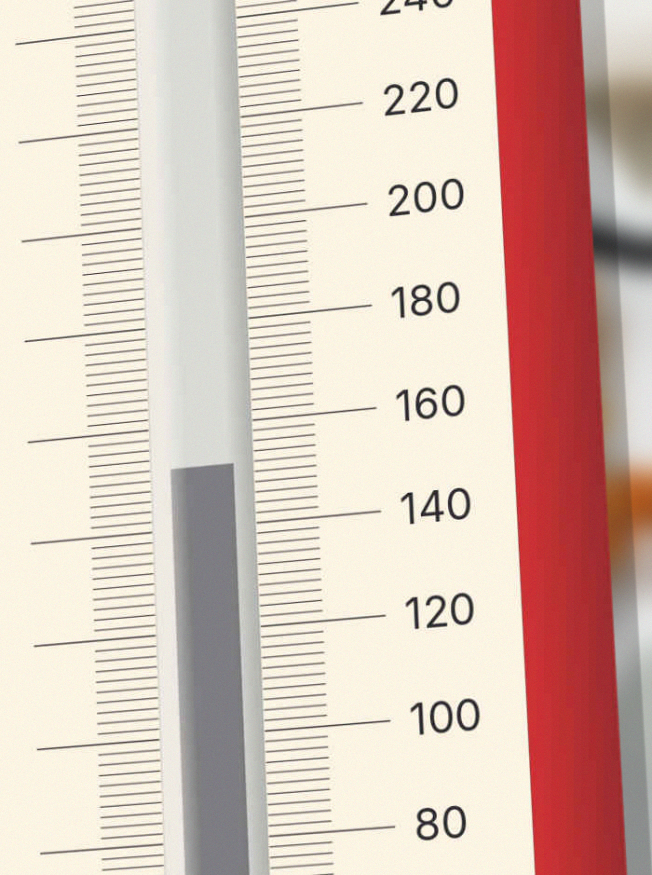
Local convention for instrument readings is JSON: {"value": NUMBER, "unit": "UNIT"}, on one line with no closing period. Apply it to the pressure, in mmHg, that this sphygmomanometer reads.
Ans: {"value": 152, "unit": "mmHg"}
